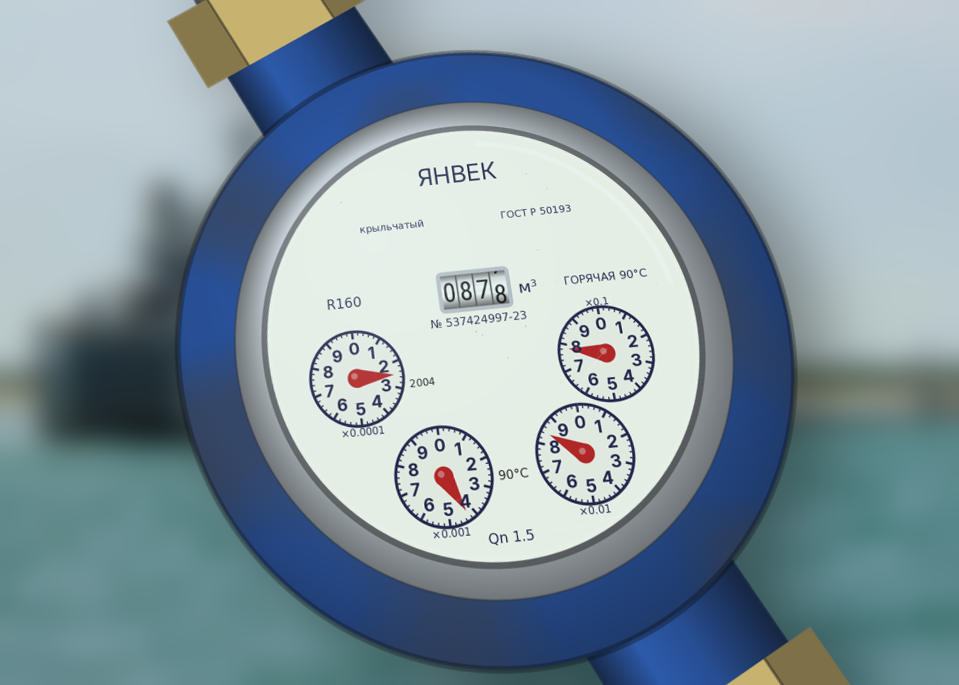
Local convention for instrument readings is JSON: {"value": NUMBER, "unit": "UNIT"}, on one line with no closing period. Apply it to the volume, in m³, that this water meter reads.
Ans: {"value": 877.7842, "unit": "m³"}
